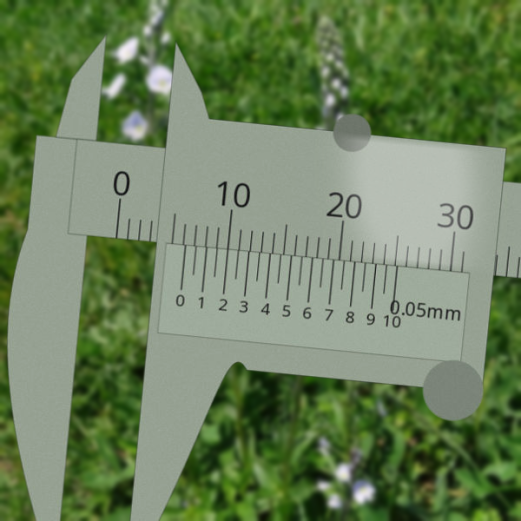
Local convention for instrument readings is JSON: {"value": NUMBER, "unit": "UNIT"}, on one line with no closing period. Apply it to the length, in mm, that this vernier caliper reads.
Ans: {"value": 6.2, "unit": "mm"}
